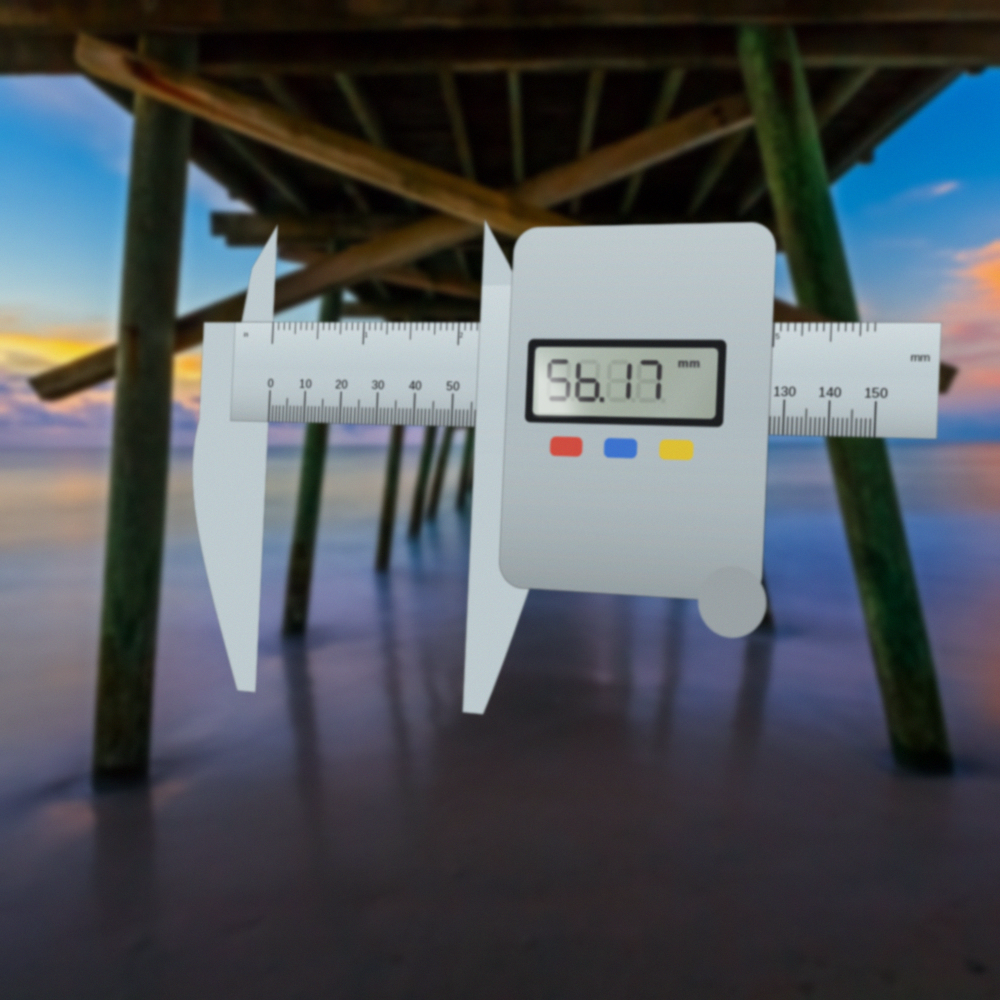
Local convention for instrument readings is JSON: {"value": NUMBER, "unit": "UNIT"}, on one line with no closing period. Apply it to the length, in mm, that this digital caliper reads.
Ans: {"value": 56.17, "unit": "mm"}
